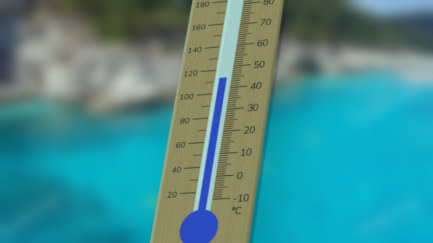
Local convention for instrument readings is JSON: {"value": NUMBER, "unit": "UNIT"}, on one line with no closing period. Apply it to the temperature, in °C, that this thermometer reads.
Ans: {"value": 45, "unit": "°C"}
